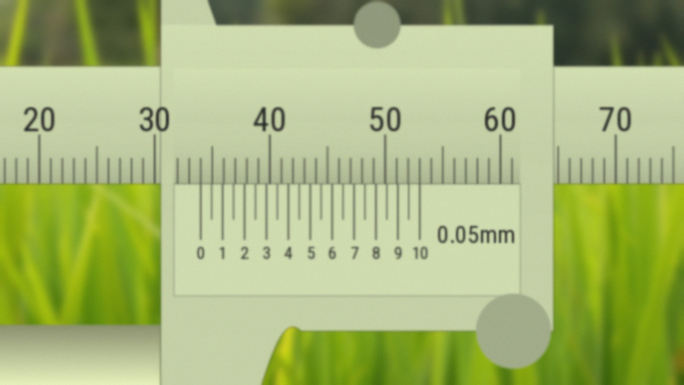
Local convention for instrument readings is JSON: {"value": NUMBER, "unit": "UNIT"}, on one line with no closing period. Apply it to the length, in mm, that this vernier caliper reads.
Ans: {"value": 34.0, "unit": "mm"}
